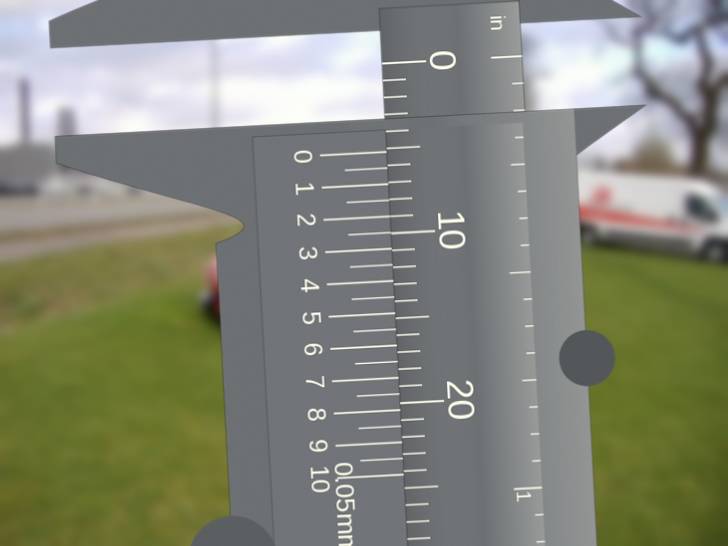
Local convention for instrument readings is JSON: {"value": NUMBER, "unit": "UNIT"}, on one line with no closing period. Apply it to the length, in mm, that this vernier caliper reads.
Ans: {"value": 5.2, "unit": "mm"}
